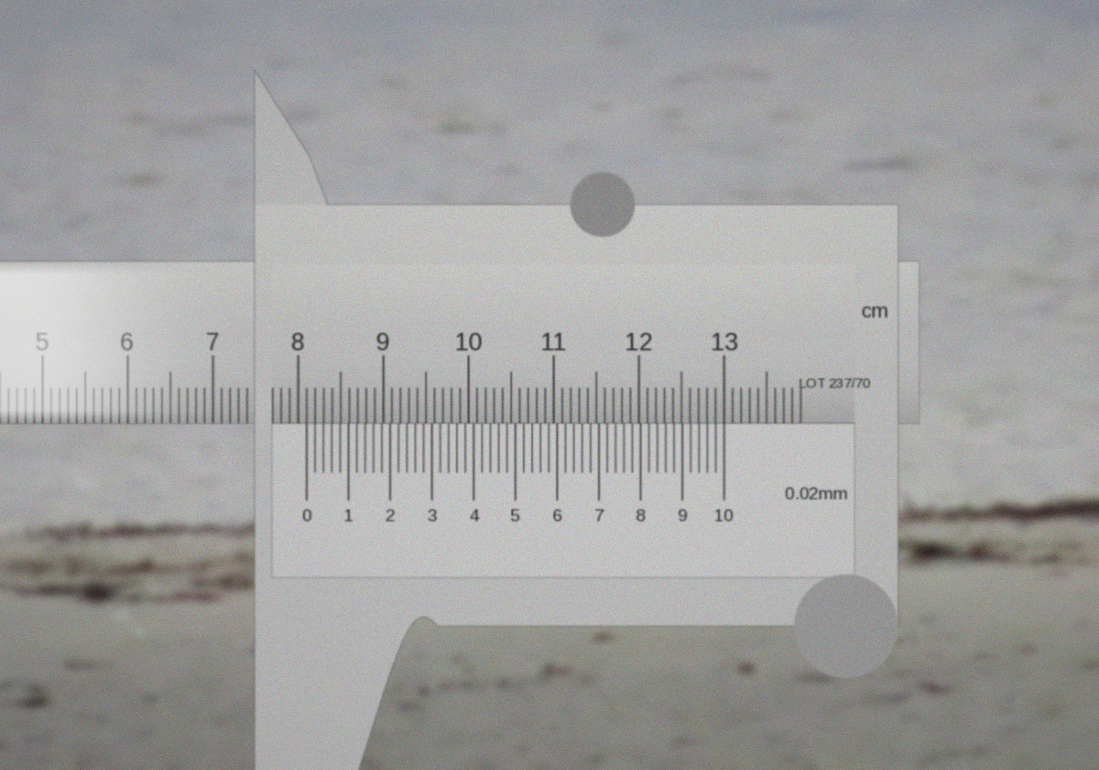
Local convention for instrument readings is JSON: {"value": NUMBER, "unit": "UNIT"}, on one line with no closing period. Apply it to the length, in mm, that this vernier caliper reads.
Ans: {"value": 81.0, "unit": "mm"}
